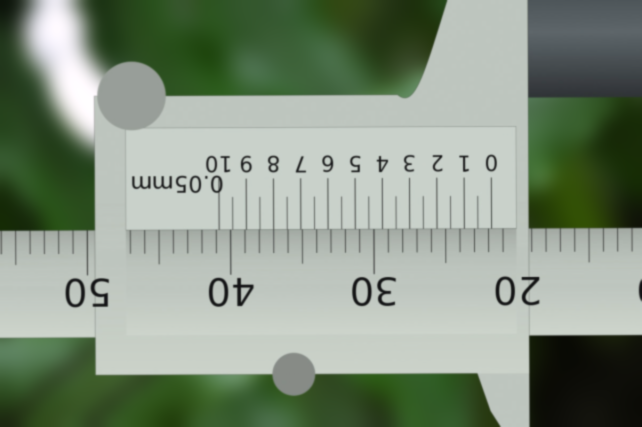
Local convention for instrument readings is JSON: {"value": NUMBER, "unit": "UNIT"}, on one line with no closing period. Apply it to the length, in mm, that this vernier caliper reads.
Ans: {"value": 21.8, "unit": "mm"}
